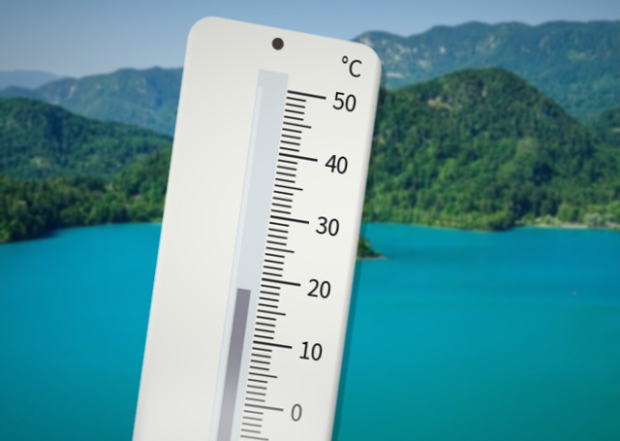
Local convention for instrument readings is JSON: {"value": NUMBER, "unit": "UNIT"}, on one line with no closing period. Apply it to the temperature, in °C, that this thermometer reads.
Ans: {"value": 18, "unit": "°C"}
